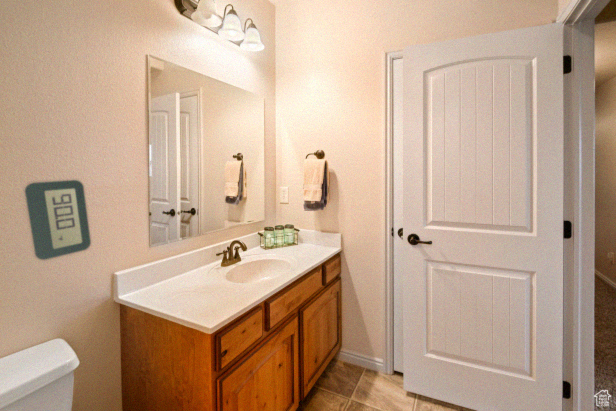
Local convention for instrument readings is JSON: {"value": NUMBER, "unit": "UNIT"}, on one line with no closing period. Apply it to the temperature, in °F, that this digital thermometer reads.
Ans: {"value": 90.0, "unit": "°F"}
